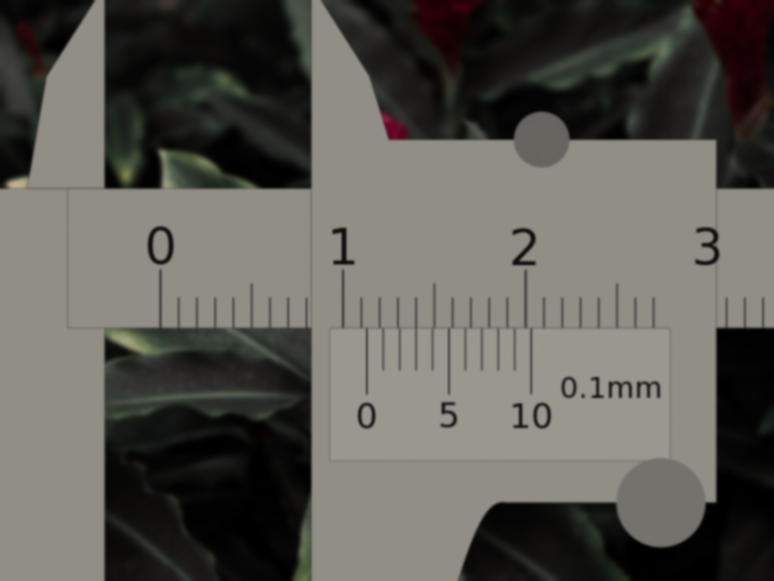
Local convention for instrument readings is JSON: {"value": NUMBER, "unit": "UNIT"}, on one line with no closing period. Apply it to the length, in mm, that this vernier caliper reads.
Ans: {"value": 11.3, "unit": "mm"}
